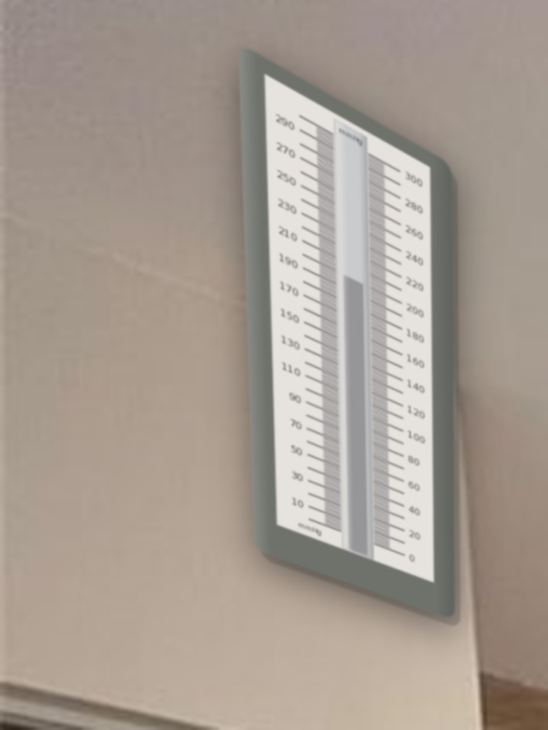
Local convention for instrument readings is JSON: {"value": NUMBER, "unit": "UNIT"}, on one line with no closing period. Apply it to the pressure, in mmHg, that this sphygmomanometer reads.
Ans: {"value": 200, "unit": "mmHg"}
